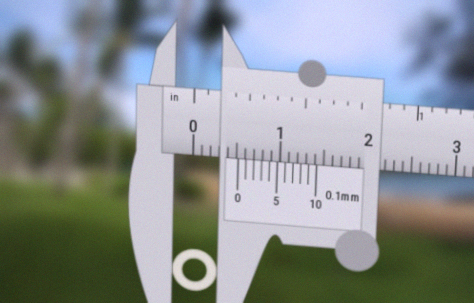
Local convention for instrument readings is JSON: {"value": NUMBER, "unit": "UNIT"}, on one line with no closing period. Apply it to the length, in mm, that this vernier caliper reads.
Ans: {"value": 5.2, "unit": "mm"}
